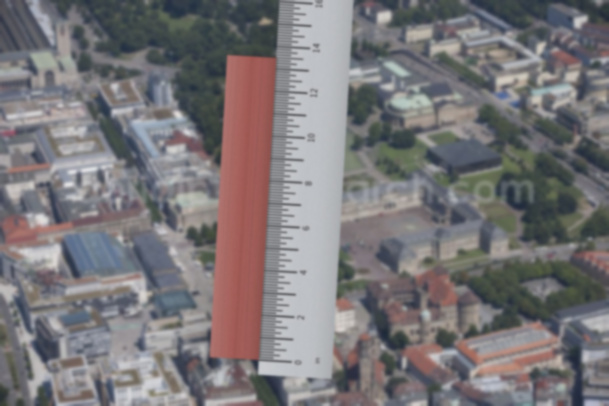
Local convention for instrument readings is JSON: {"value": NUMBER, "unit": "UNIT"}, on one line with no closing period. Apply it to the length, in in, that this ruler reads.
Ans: {"value": 13.5, "unit": "in"}
